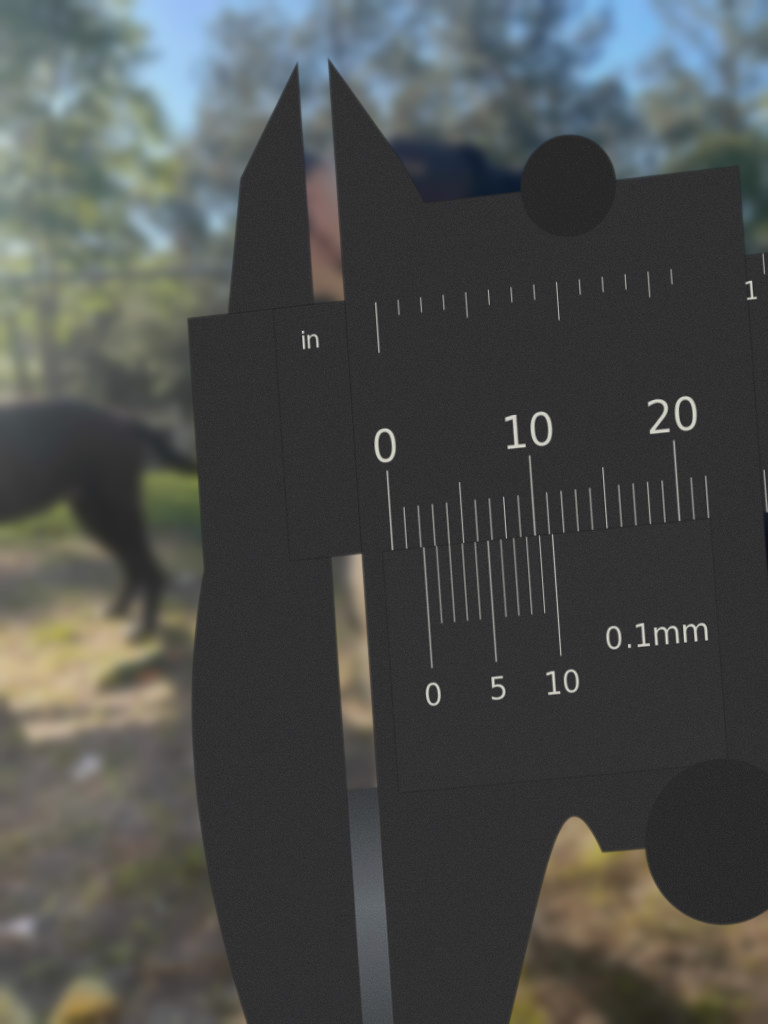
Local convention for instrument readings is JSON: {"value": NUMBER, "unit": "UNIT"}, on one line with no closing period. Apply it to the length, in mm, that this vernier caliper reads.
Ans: {"value": 2.2, "unit": "mm"}
